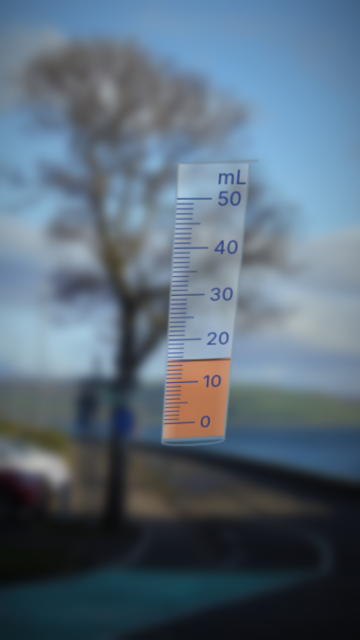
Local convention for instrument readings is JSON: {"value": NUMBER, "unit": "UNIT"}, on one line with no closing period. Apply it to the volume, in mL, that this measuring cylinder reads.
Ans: {"value": 15, "unit": "mL"}
